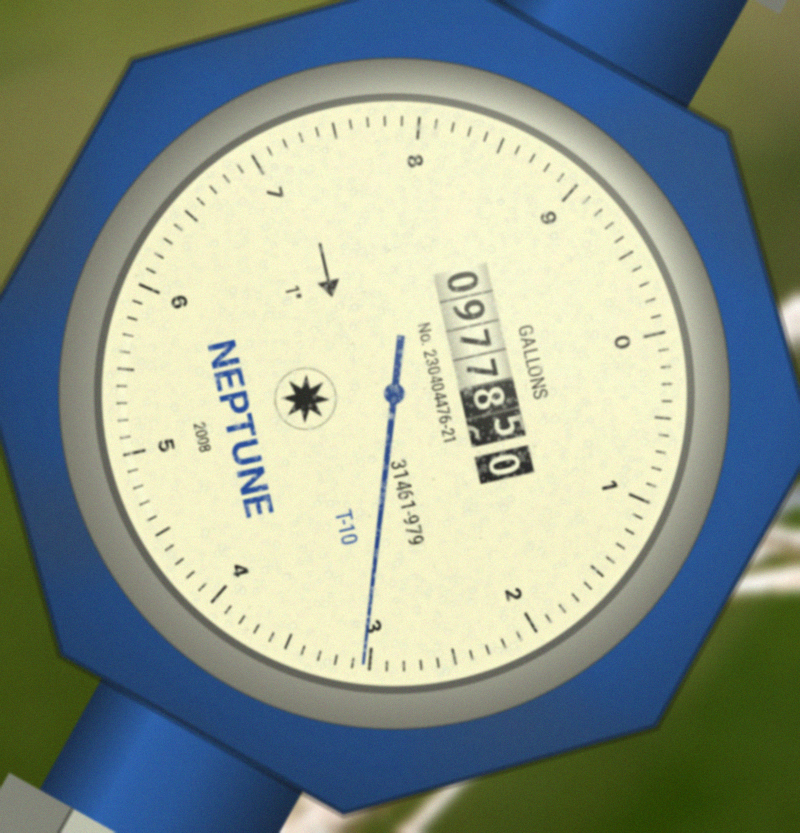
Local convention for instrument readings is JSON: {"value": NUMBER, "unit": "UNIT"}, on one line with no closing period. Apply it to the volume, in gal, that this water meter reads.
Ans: {"value": 977853.0, "unit": "gal"}
